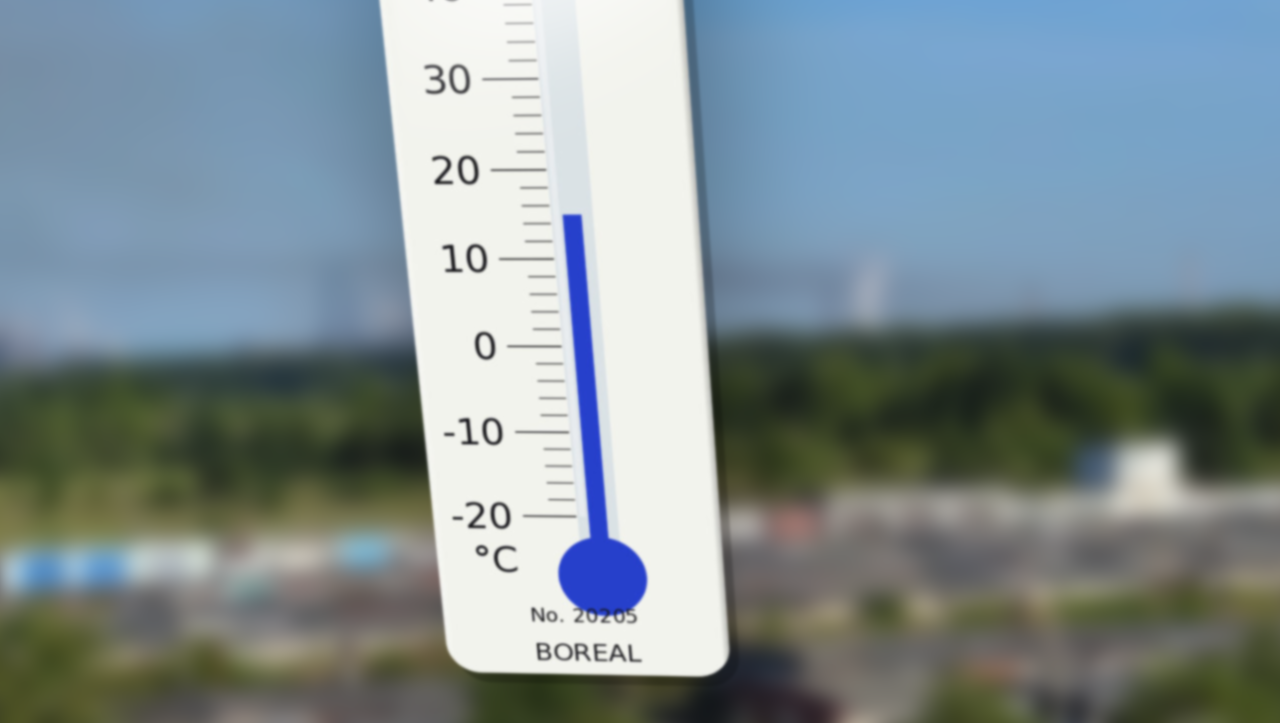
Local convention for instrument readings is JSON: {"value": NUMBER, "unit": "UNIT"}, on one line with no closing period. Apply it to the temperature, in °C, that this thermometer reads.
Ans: {"value": 15, "unit": "°C"}
